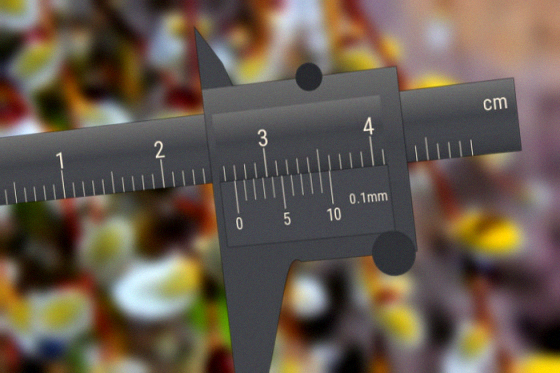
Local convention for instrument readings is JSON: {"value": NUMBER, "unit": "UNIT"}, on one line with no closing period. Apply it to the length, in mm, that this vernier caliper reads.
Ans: {"value": 26.9, "unit": "mm"}
